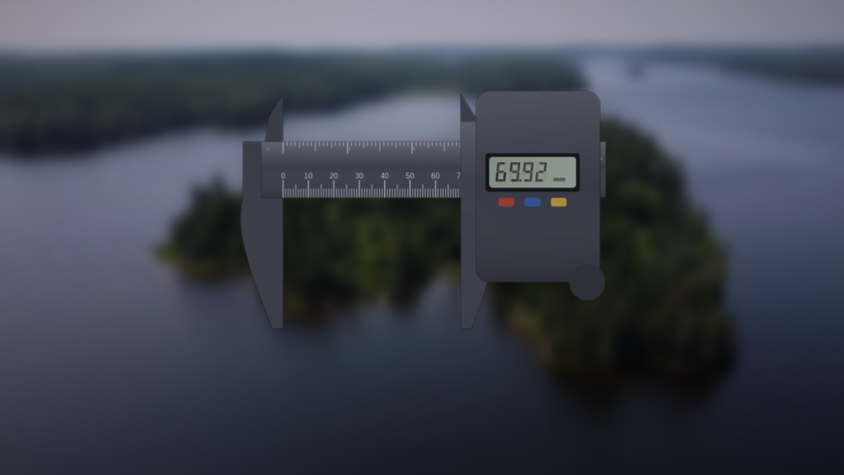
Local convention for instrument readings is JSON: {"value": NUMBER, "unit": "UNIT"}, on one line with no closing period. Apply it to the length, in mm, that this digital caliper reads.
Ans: {"value": 69.92, "unit": "mm"}
